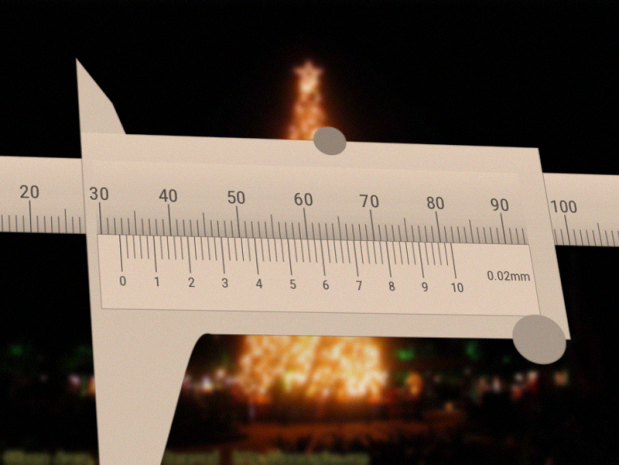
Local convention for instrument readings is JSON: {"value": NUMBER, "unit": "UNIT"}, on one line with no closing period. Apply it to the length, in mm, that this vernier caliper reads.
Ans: {"value": 32.6, "unit": "mm"}
